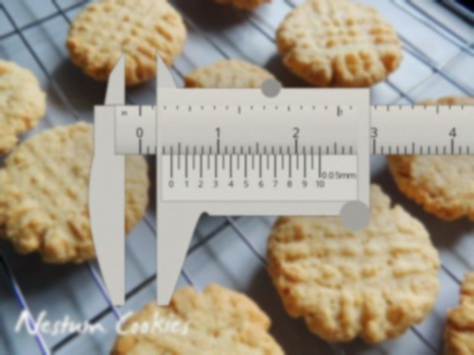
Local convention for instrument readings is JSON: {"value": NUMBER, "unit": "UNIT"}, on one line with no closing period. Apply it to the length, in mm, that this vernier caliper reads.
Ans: {"value": 4.0, "unit": "mm"}
